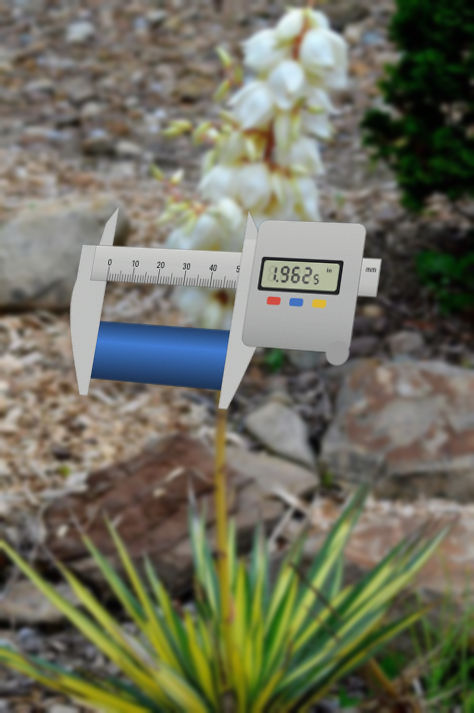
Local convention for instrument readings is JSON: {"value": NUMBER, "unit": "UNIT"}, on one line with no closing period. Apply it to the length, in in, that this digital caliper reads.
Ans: {"value": 1.9625, "unit": "in"}
